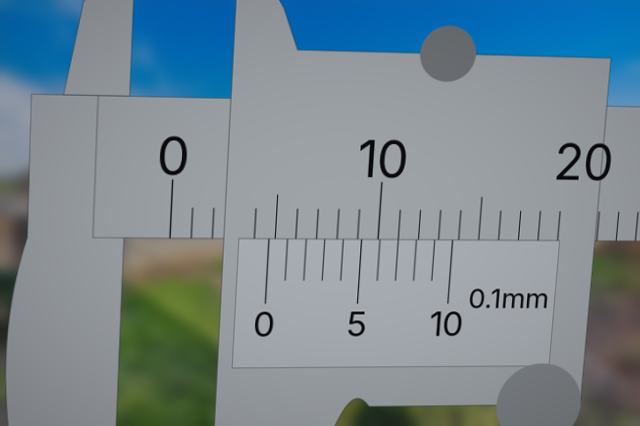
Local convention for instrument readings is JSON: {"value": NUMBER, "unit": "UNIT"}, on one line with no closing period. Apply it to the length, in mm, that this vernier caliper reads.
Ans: {"value": 4.7, "unit": "mm"}
